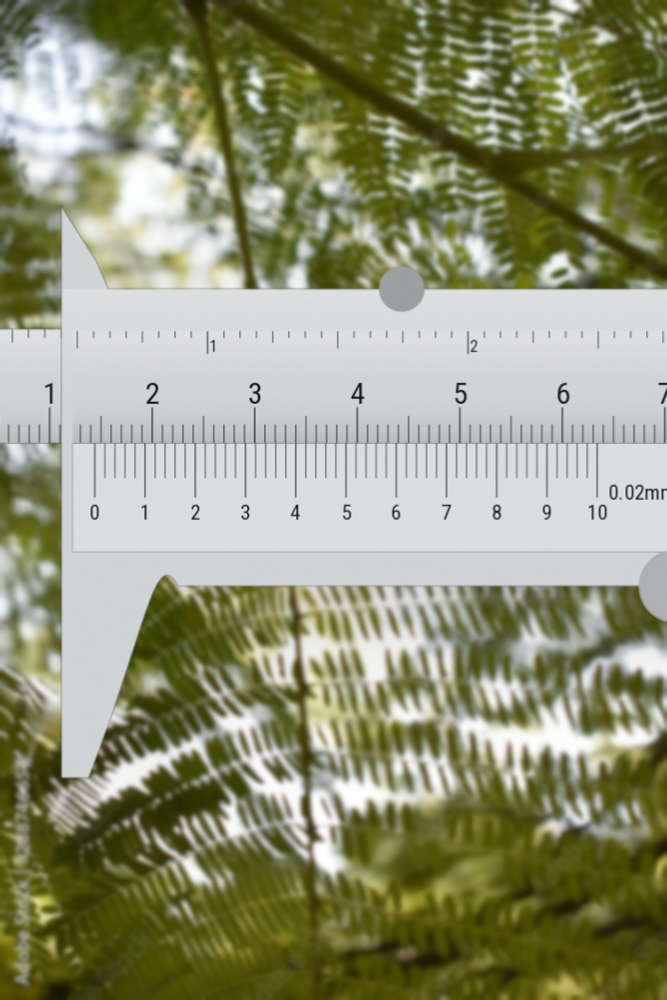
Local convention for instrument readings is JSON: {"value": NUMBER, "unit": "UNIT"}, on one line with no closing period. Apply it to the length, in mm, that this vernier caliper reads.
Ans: {"value": 14.4, "unit": "mm"}
